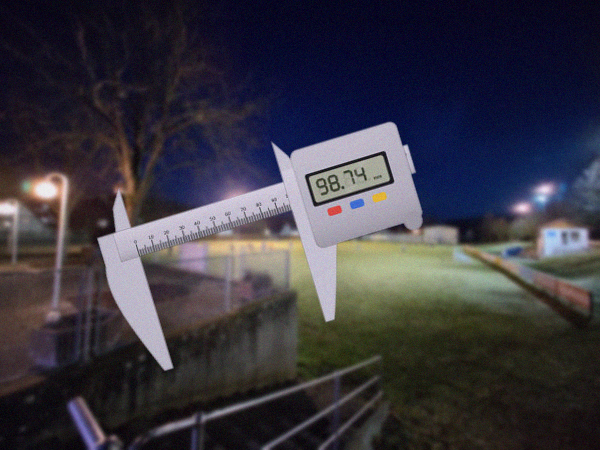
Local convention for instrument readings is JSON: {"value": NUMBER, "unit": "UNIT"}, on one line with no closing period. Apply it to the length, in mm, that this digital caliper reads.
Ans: {"value": 98.74, "unit": "mm"}
